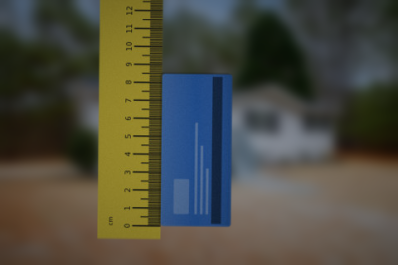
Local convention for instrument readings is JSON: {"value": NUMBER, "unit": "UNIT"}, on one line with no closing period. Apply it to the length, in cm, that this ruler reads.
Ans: {"value": 8.5, "unit": "cm"}
